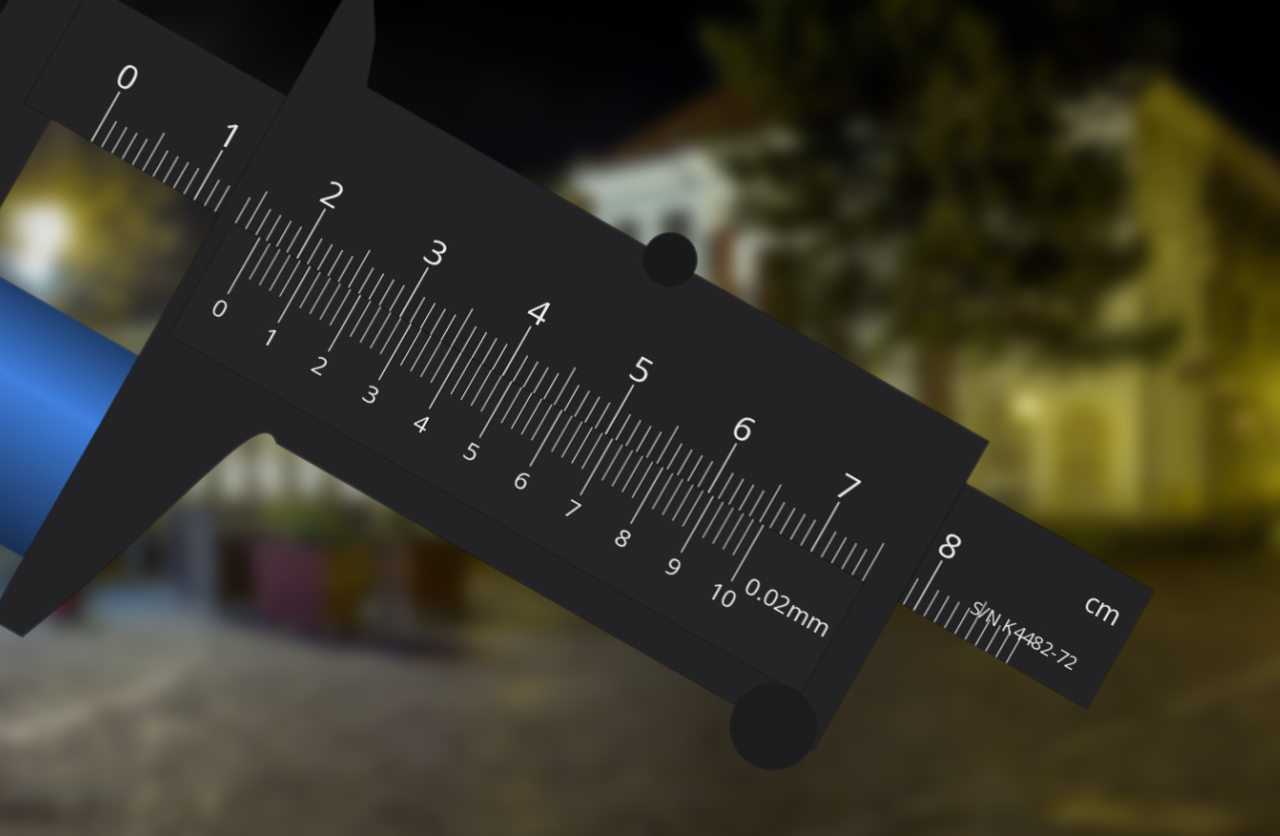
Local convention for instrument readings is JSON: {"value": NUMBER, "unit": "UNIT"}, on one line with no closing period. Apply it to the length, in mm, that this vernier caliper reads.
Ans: {"value": 16.4, "unit": "mm"}
